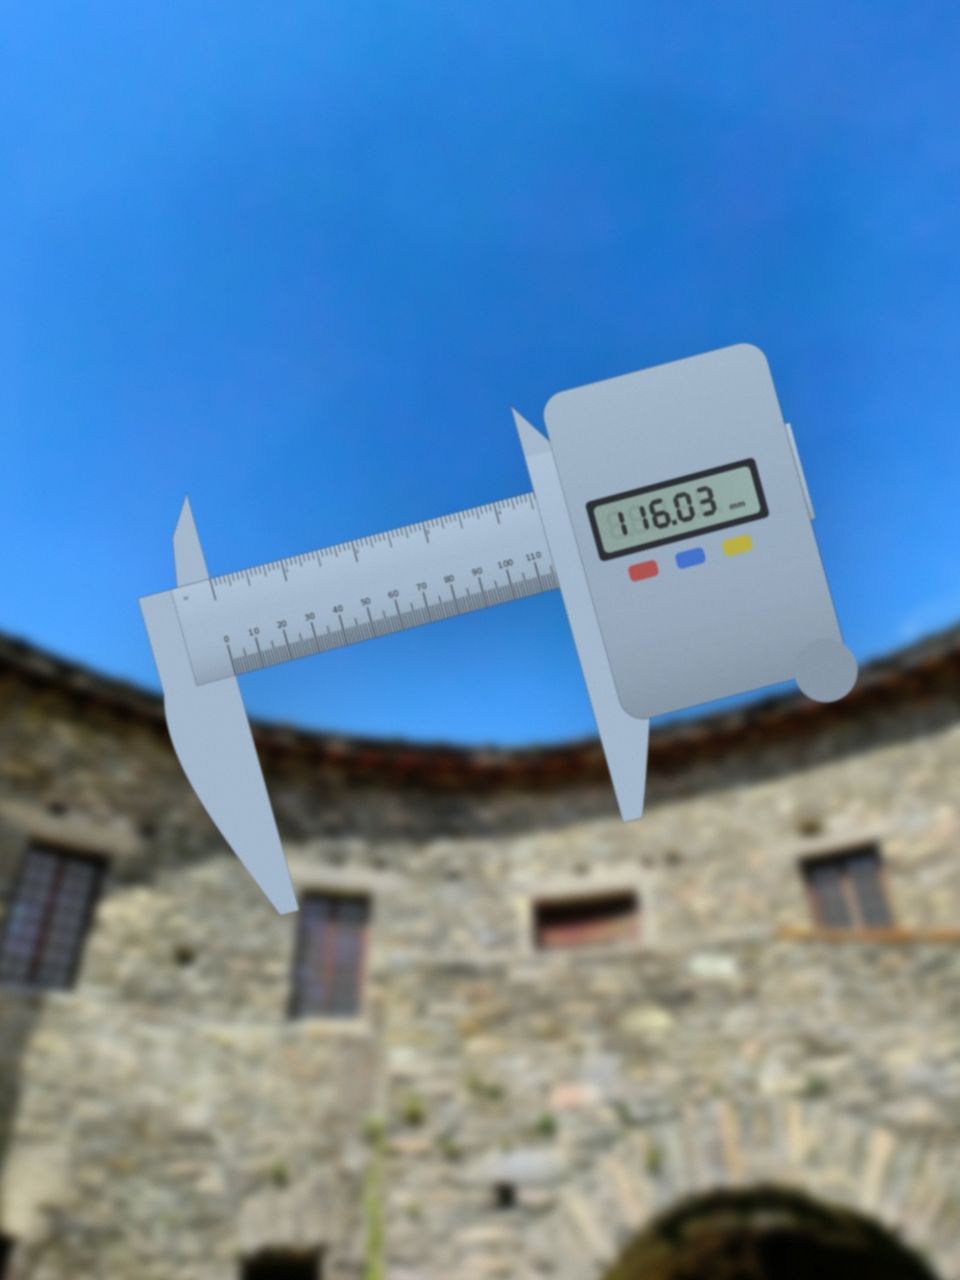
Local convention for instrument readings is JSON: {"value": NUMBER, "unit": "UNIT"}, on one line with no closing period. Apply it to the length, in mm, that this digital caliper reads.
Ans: {"value": 116.03, "unit": "mm"}
